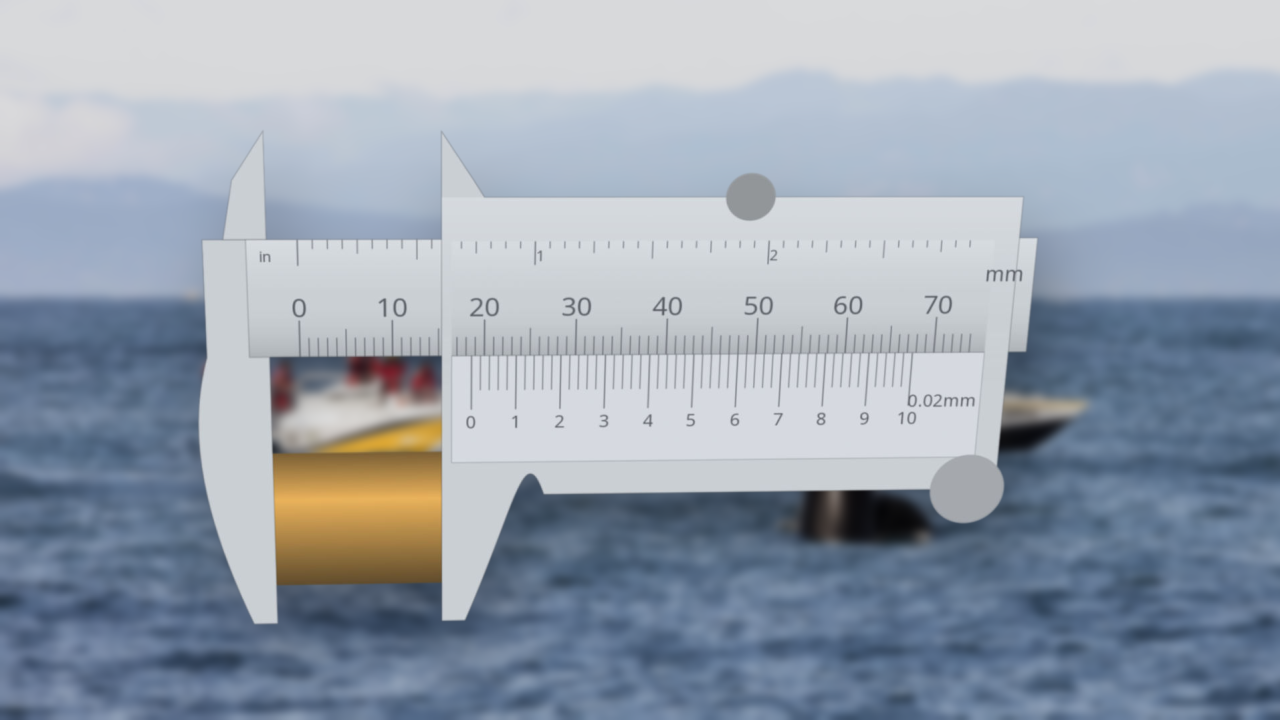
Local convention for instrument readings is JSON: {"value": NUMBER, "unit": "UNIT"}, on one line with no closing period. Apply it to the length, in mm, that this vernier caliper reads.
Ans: {"value": 18.6, "unit": "mm"}
